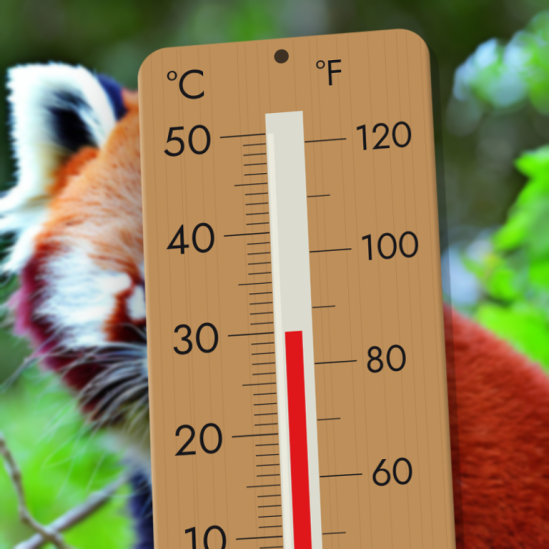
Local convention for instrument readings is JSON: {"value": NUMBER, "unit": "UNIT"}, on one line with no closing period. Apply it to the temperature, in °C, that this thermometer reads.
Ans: {"value": 30, "unit": "°C"}
